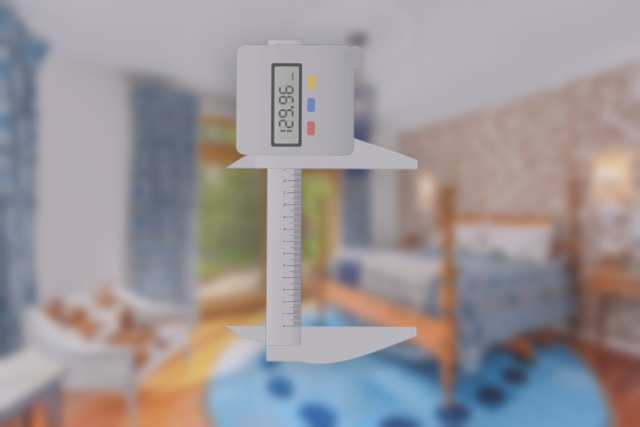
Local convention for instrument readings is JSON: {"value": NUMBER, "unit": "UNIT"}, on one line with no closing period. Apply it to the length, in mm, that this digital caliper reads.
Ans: {"value": 129.96, "unit": "mm"}
